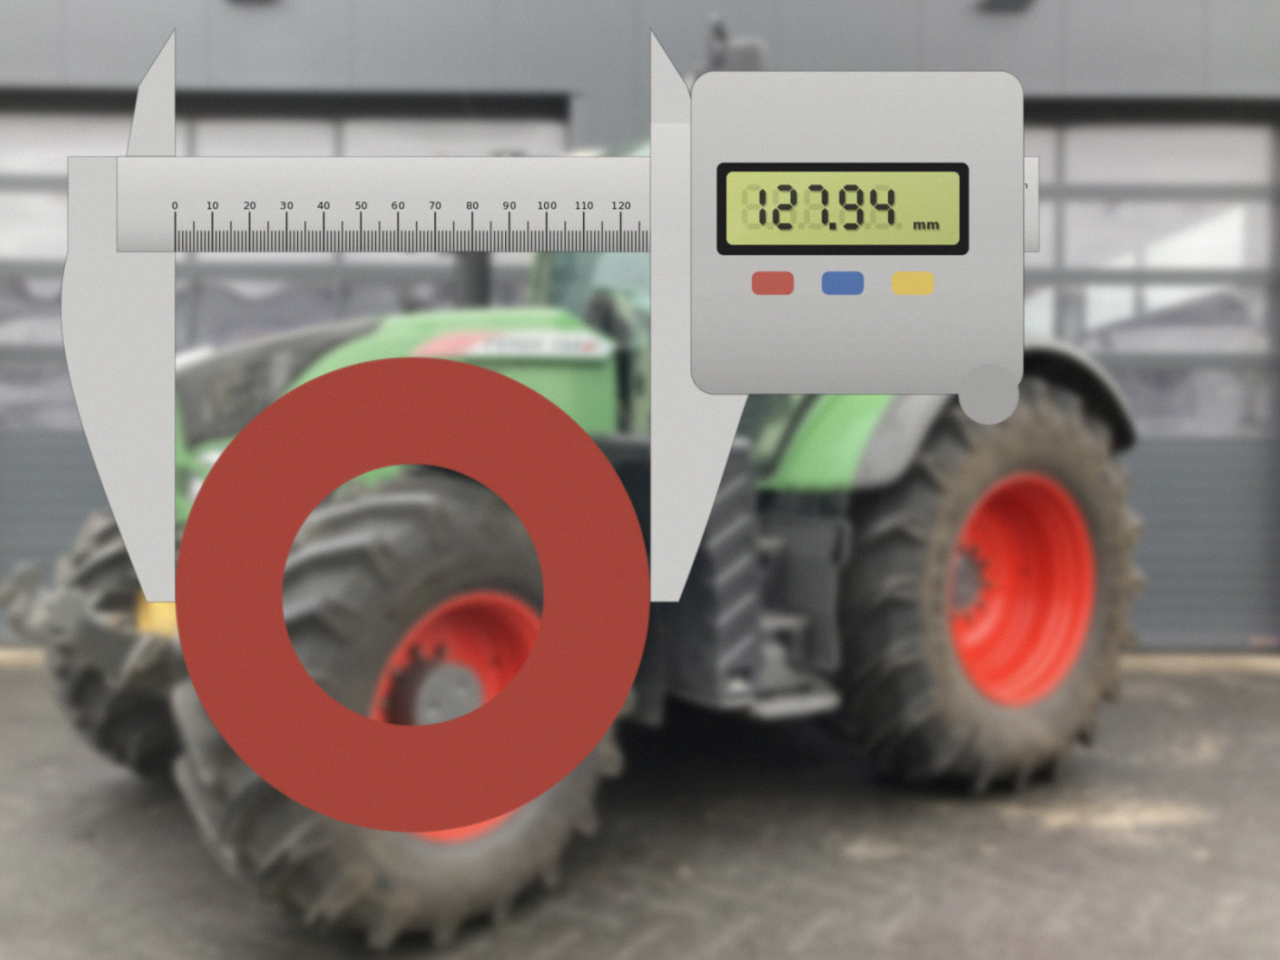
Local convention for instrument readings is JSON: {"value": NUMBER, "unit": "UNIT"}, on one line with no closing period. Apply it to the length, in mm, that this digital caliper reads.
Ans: {"value": 127.94, "unit": "mm"}
